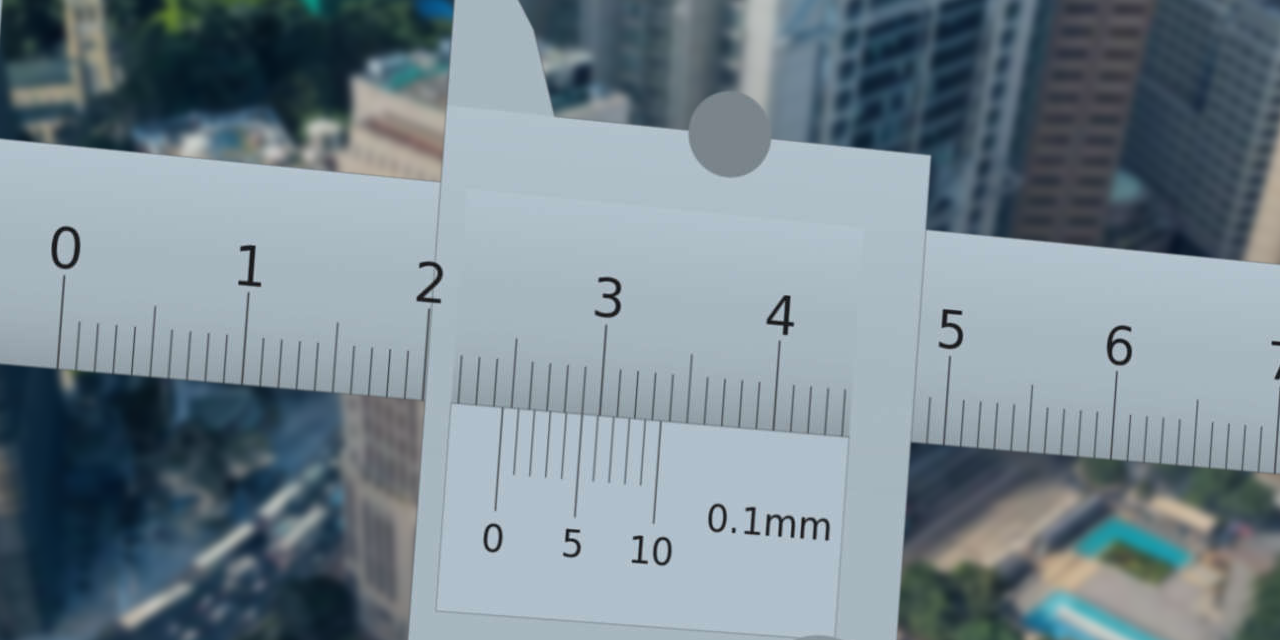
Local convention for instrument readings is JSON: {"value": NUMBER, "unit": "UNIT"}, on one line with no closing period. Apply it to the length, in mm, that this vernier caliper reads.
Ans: {"value": 24.5, "unit": "mm"}
